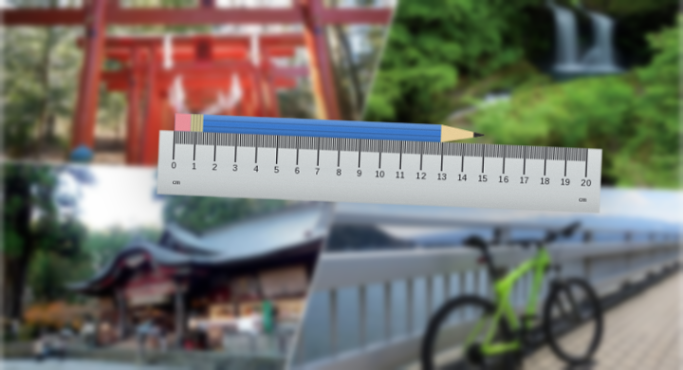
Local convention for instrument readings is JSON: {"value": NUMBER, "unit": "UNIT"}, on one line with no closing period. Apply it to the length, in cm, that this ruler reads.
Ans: {"value": 15, "unit": "cm"}
